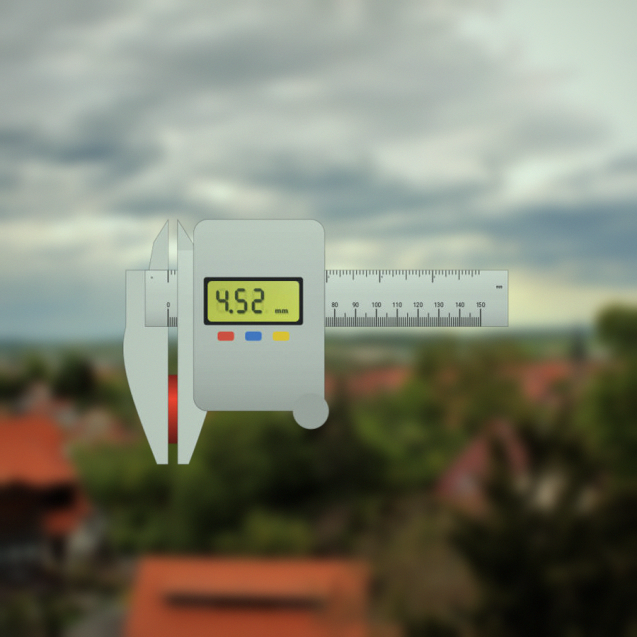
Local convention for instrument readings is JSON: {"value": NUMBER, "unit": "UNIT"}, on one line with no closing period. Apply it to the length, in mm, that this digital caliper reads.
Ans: {"value": 4.52, "unit": "mm"}
